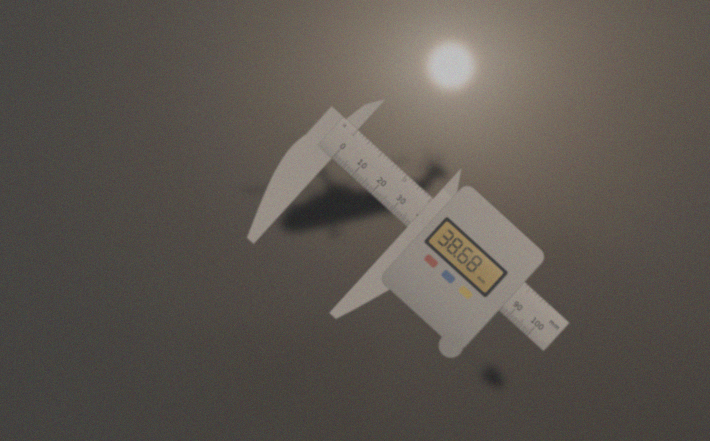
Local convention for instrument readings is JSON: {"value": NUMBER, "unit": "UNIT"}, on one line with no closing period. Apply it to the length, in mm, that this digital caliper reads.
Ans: {"value": 38.68, "unit": "mm"}
